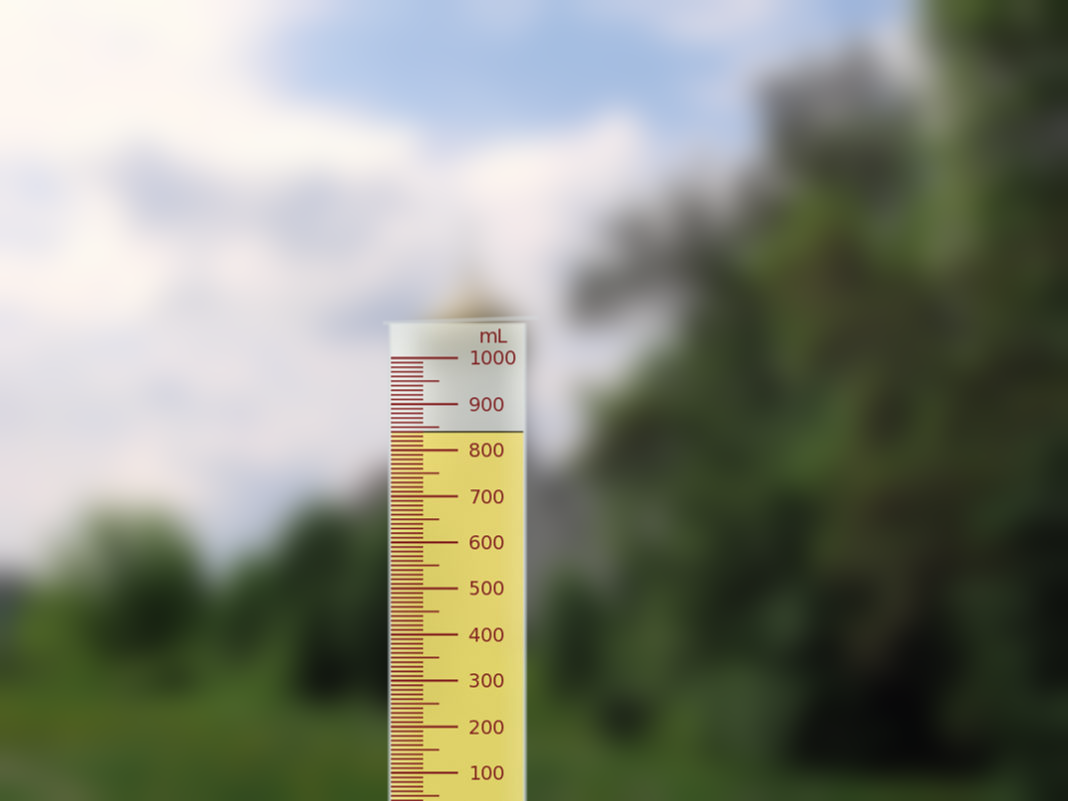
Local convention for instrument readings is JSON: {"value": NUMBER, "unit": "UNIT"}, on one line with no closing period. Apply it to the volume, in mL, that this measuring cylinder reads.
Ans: {"value": 840, "unit": "mL"}
